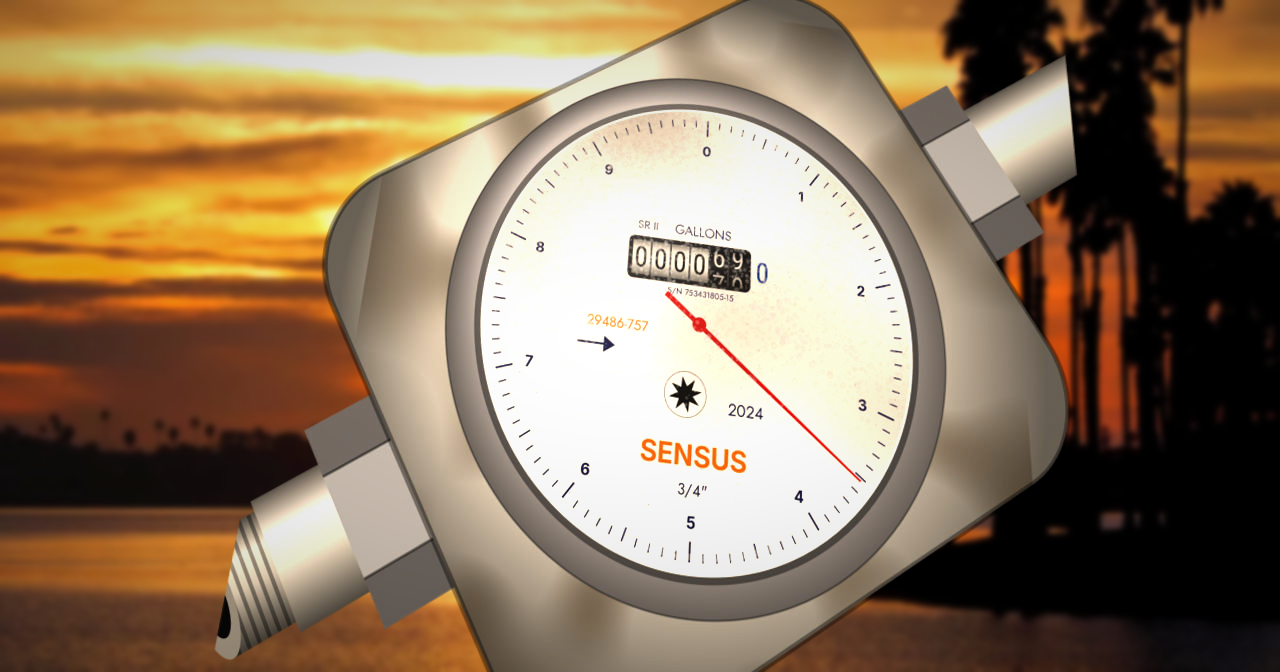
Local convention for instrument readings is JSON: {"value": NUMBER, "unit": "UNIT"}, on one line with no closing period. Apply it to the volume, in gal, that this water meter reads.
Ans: {"value": 693.5, "unit": "gal"}
